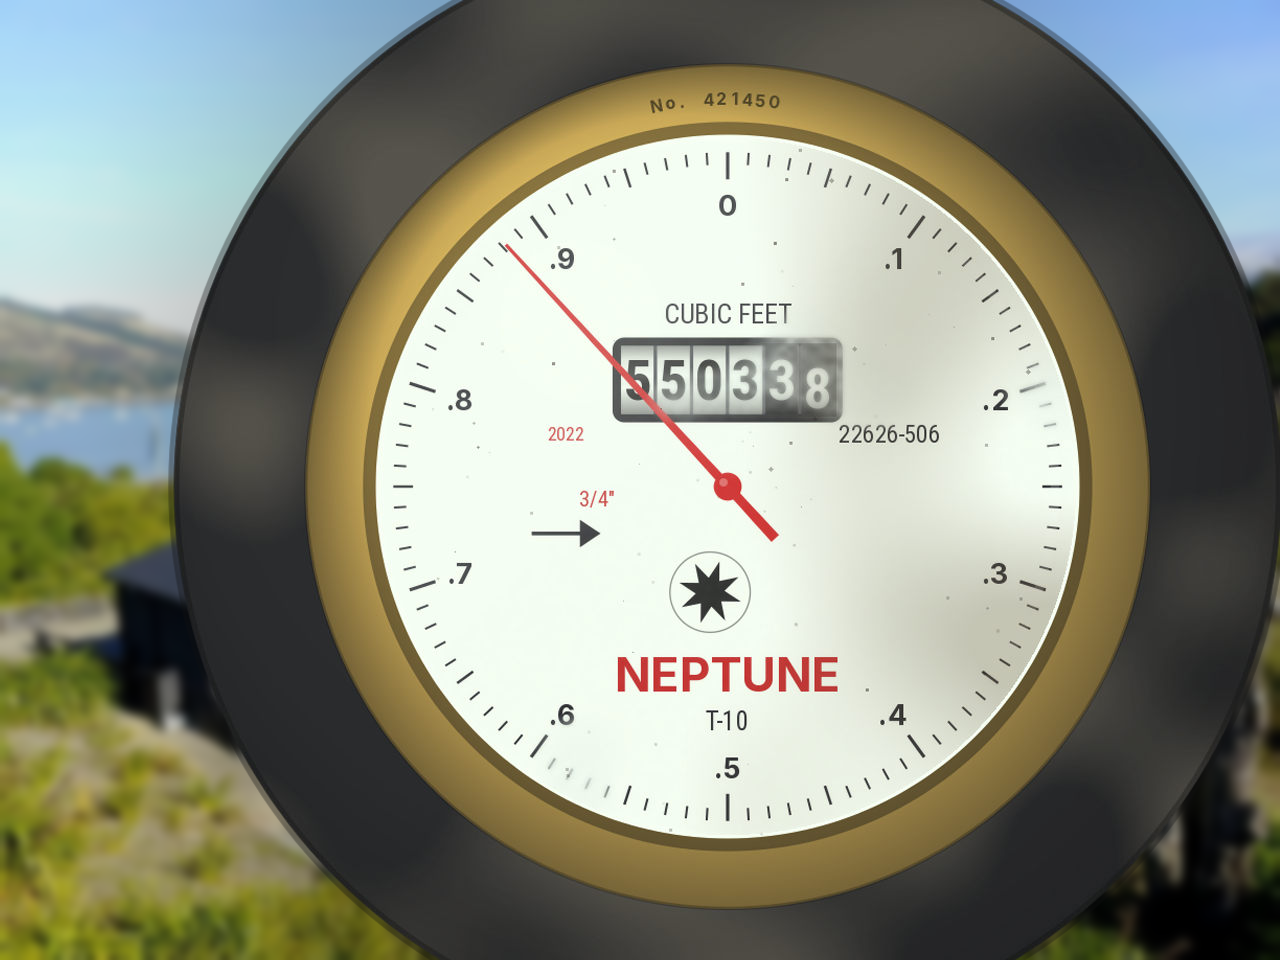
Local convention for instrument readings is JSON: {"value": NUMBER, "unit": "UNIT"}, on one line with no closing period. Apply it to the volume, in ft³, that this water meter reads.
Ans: {"value": 550337.88, "unit": "ft³"}
